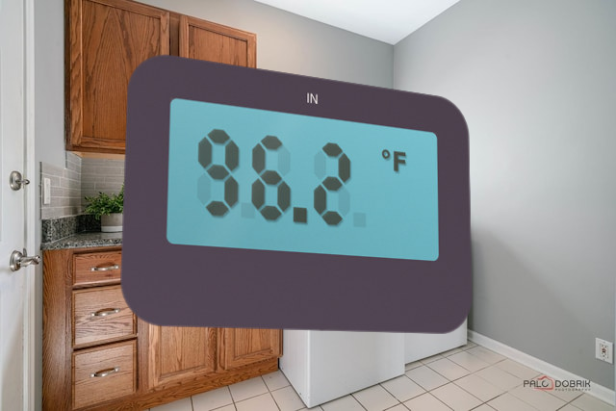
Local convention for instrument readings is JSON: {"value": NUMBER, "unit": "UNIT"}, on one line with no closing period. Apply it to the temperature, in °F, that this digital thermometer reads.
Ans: {"value": 96.2, "unit": "°F"}
